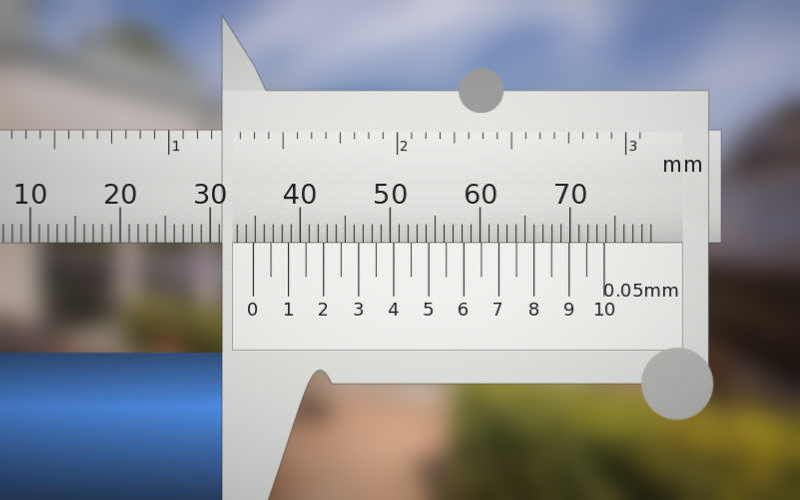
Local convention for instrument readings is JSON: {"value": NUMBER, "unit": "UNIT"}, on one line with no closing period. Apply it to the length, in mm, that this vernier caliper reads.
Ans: {"value": 34.8, "unit": "mm"}
